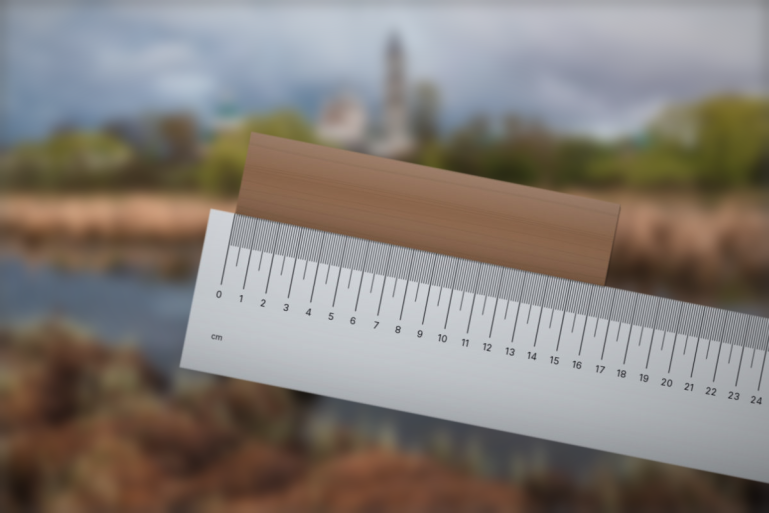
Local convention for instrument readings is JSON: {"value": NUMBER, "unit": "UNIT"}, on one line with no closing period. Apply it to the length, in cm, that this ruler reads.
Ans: {"value": 16.5, "unit": "cm"}
